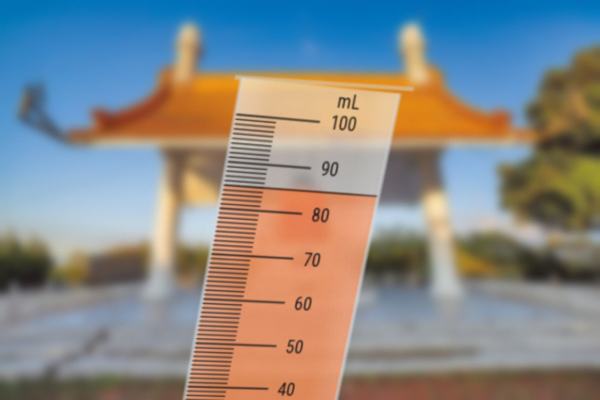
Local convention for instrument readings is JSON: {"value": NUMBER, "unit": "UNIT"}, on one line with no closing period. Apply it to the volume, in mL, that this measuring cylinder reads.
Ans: {"value": 85, "unit": "mL"}
